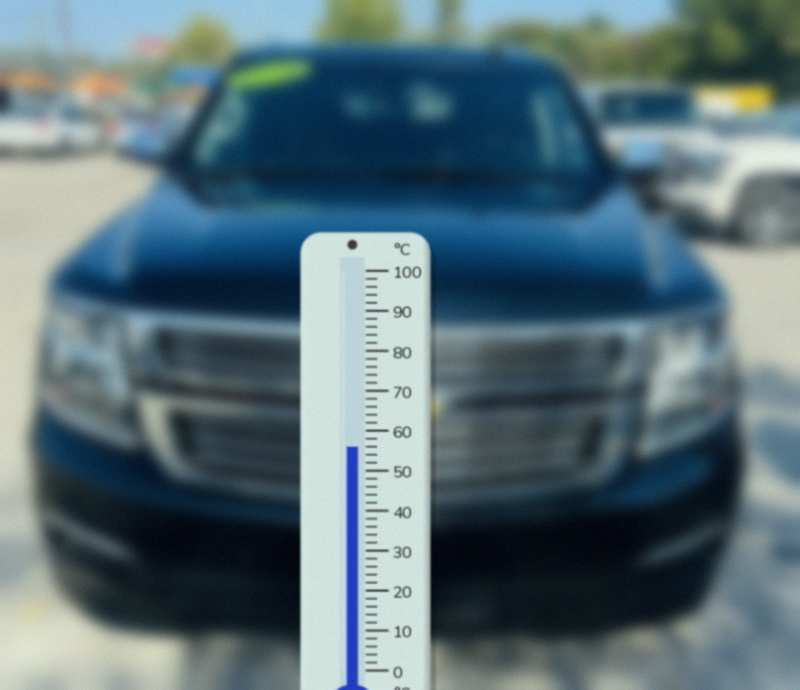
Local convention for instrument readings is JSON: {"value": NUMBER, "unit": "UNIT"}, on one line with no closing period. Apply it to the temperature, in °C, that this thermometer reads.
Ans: {"value": 56, "unit": "°C"}
